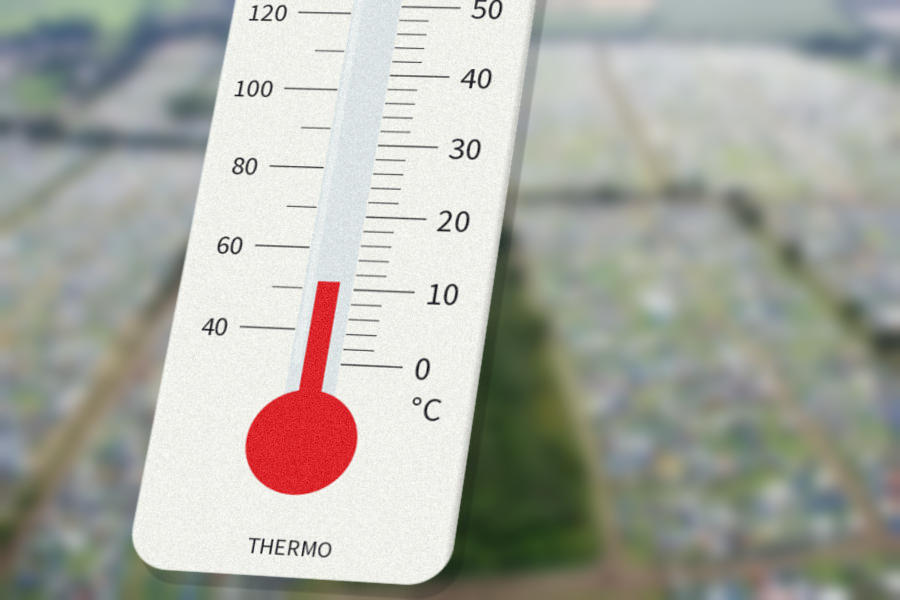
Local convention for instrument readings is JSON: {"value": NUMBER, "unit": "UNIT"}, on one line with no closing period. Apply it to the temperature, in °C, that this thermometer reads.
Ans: {"value": 11, "unit": "°C"}
